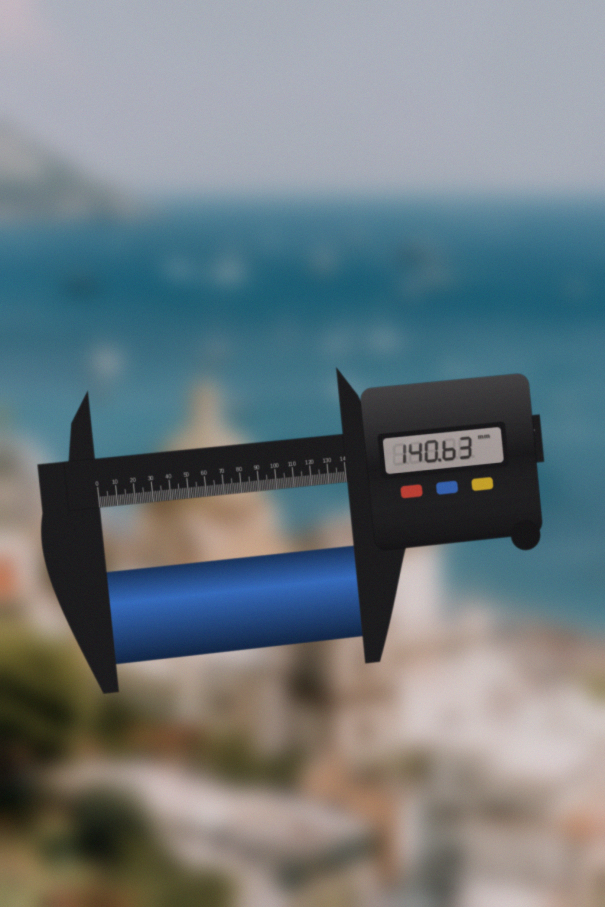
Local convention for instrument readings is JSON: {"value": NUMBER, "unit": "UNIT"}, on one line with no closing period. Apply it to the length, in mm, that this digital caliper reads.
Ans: {"value": 140.63, "unit": "mm"}
